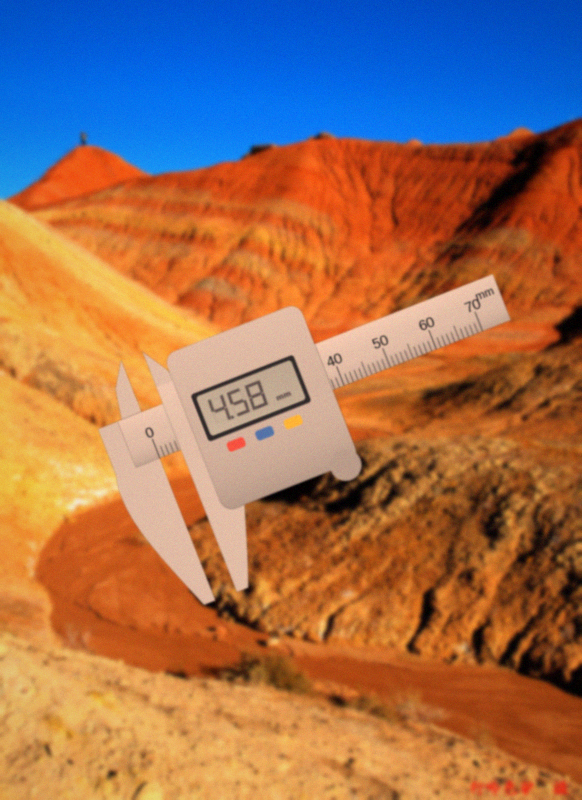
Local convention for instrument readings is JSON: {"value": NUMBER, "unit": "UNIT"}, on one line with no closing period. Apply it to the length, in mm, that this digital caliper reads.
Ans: {"value": 4.58, "unit": "mm"}
